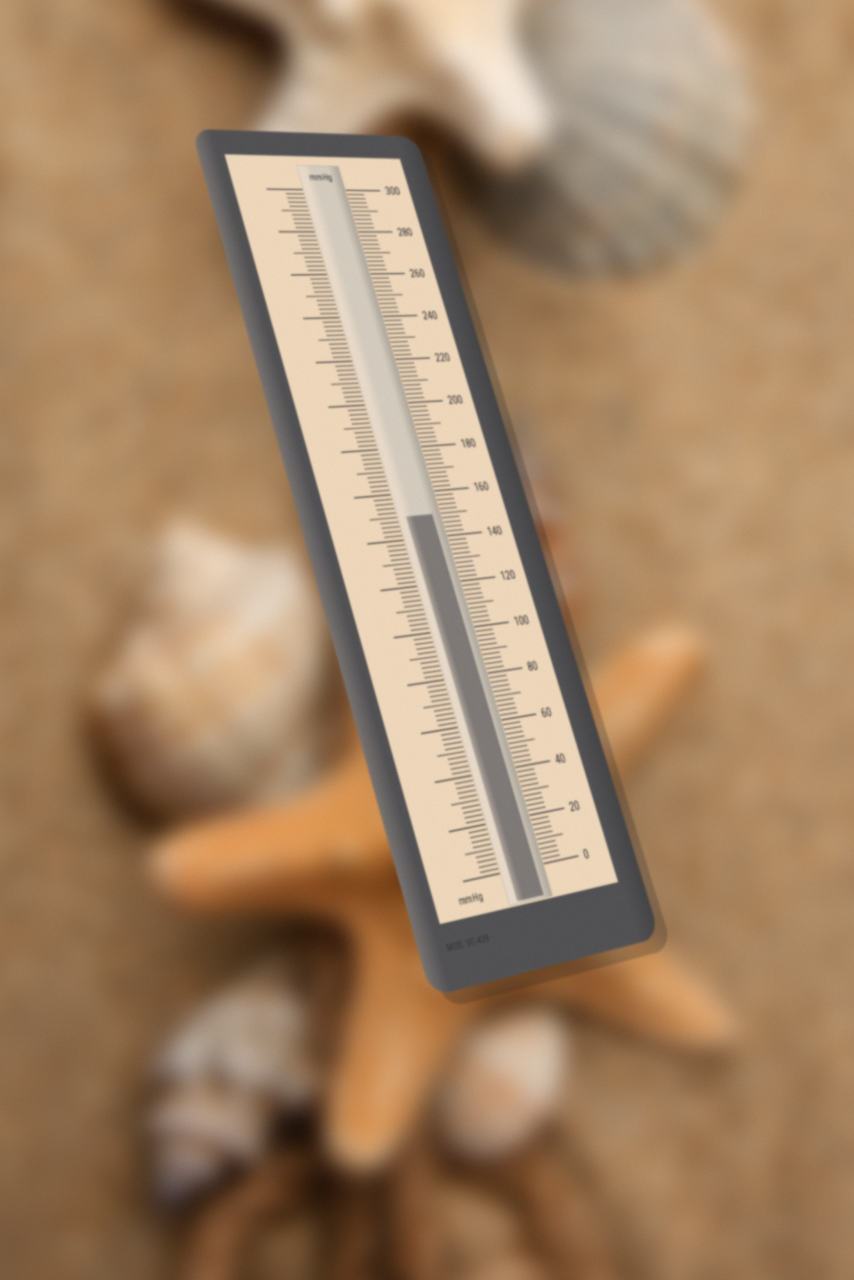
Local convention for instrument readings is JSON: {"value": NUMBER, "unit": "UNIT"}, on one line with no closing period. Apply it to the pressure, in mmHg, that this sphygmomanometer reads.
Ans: {"value": 150, "unit": "mmHg"}
